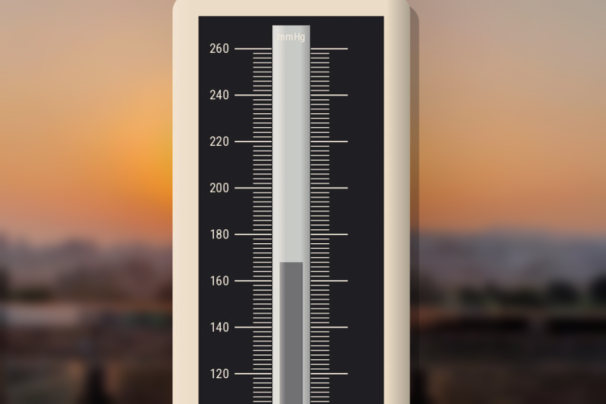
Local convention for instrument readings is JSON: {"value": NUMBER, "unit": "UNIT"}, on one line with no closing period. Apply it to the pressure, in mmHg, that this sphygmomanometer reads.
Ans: {"value": 168, "unit": "mmHg"}
